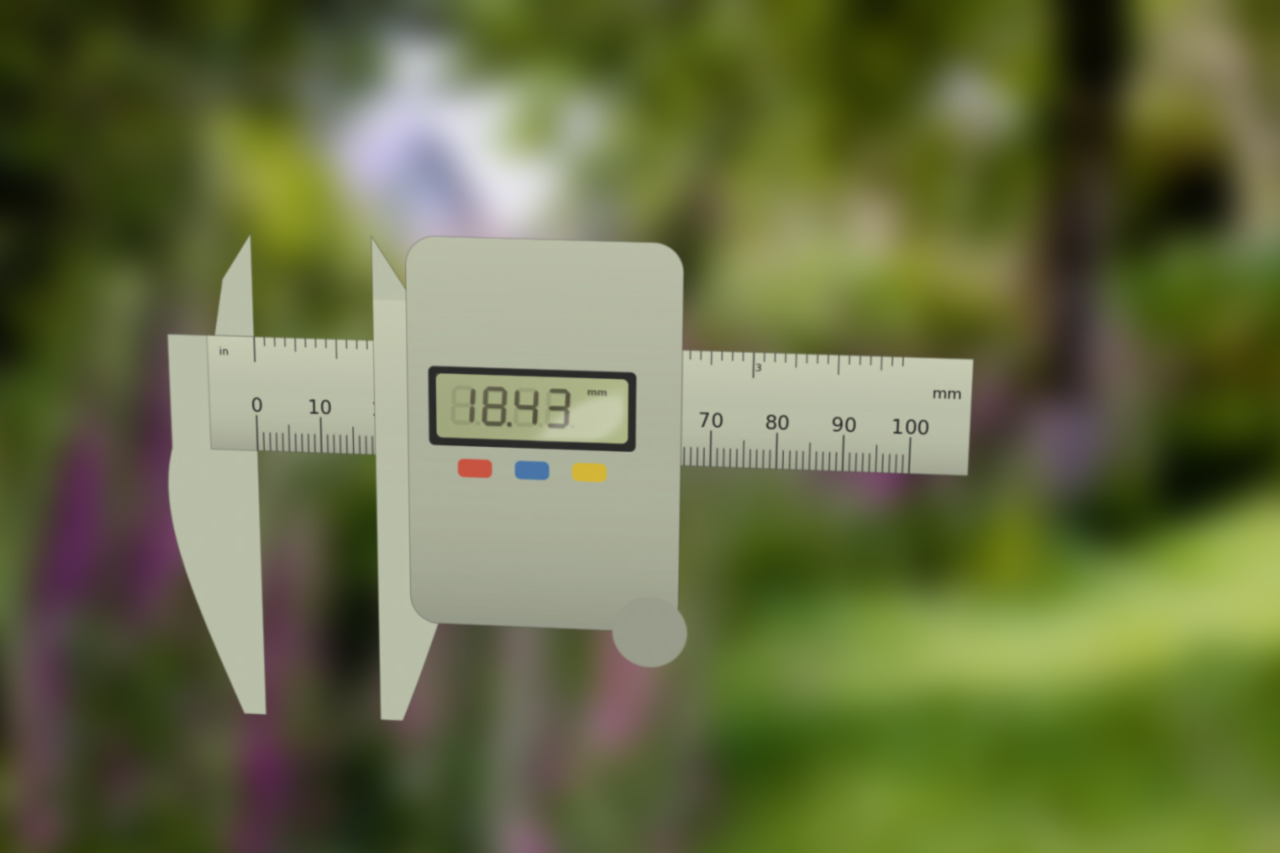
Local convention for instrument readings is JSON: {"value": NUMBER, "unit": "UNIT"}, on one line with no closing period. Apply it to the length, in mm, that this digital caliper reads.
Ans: {"value": 18.43, "unit": "mm"}
